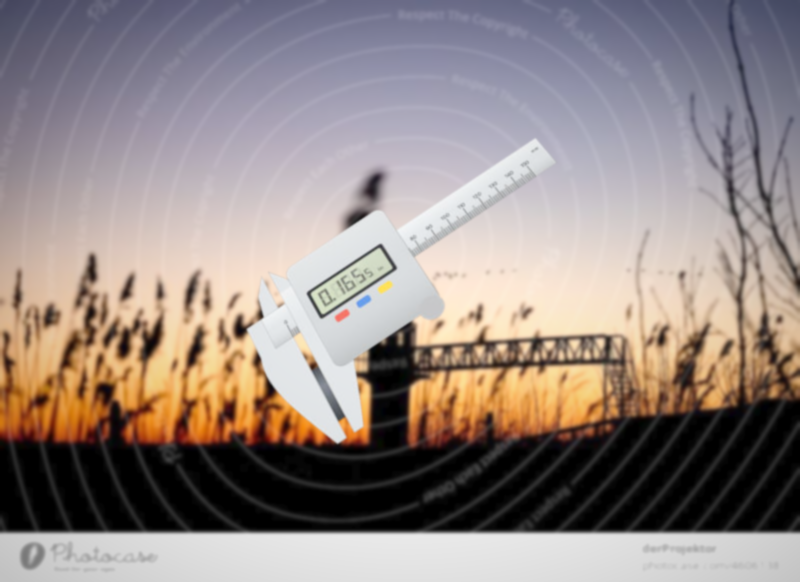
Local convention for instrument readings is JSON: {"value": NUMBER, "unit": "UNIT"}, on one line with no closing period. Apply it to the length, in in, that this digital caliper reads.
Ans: {"value": 0.1655, "unit": "in"}
